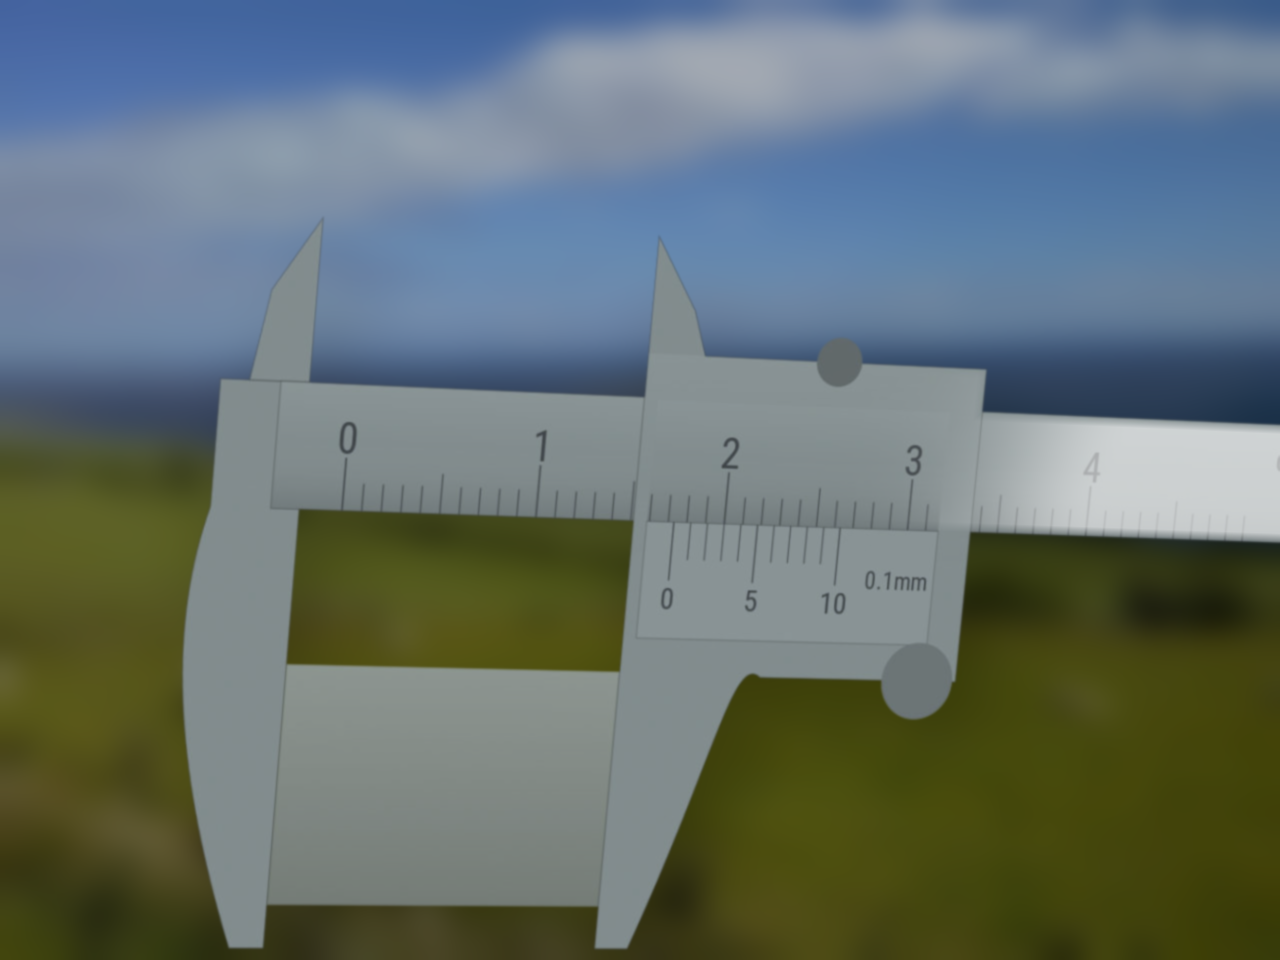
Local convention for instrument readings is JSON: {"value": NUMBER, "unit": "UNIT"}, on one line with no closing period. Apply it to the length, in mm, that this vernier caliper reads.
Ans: {"value": 17.3, "unit": "mm"}
